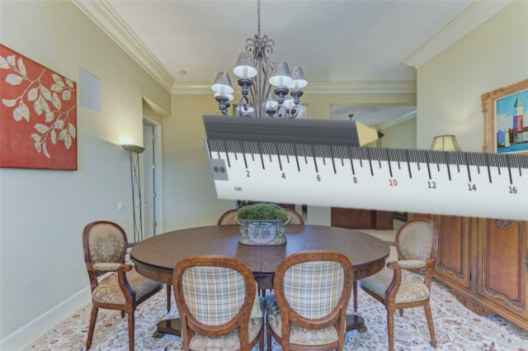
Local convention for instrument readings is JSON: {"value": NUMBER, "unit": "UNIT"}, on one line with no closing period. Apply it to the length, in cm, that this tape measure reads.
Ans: {"value": 10, "unit": "cm"}
